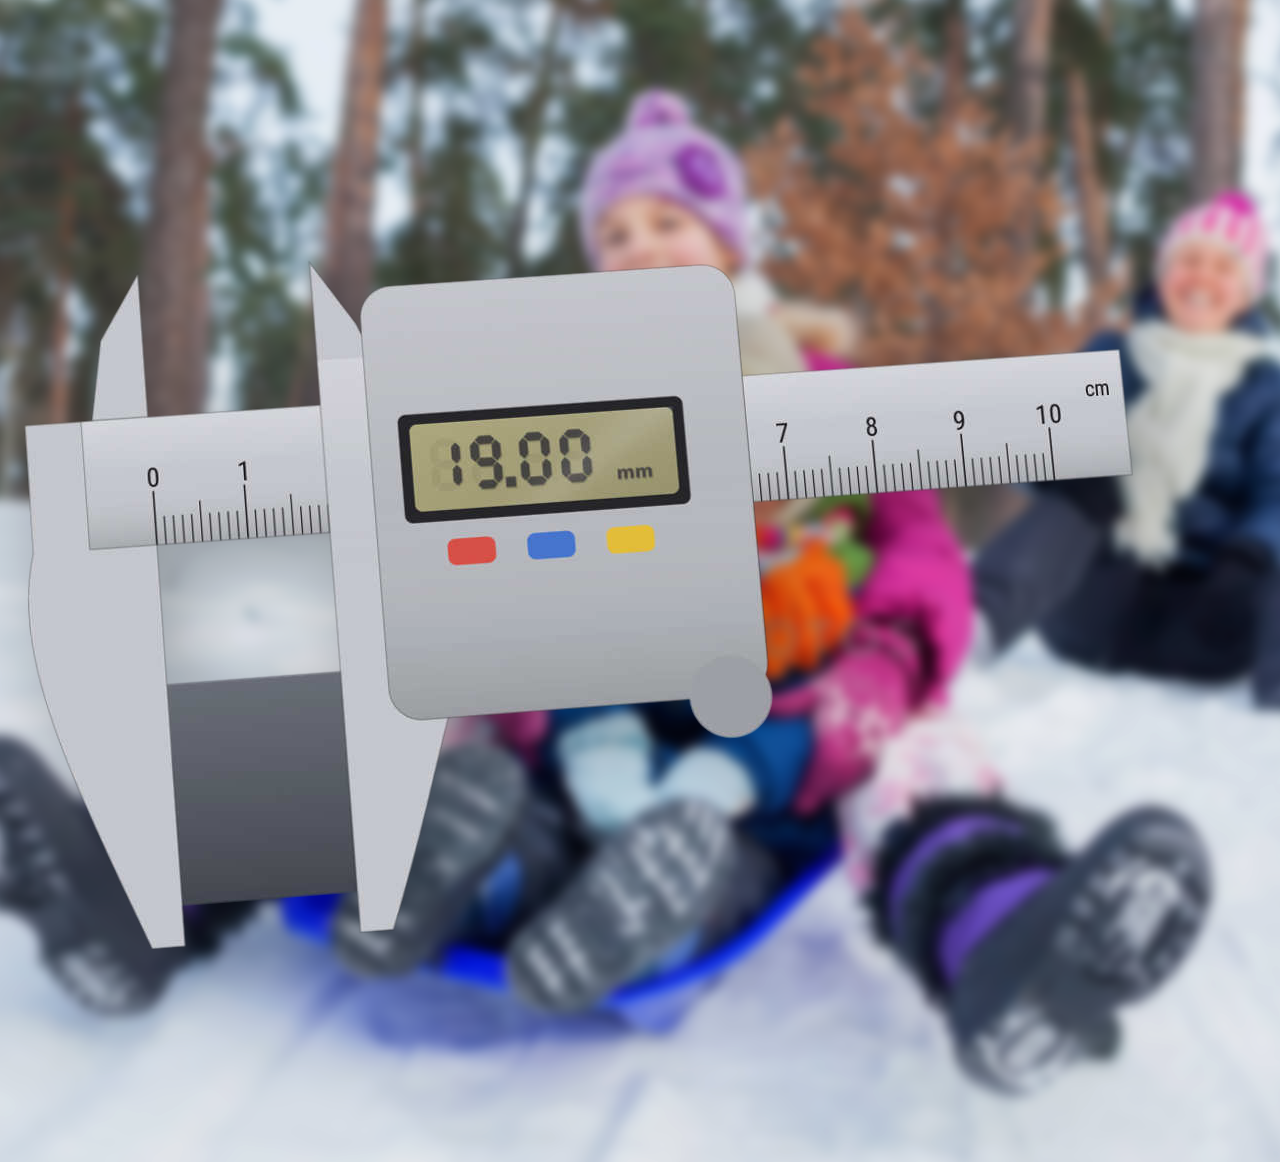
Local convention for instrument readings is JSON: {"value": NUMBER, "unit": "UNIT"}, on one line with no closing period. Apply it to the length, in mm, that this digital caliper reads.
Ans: {"value": 19.00, "unit": "mm"}
